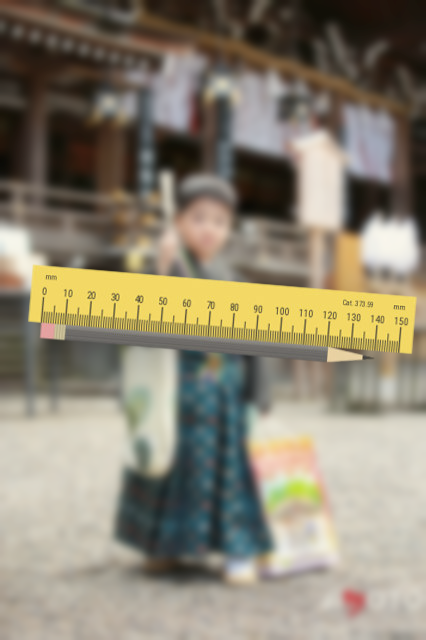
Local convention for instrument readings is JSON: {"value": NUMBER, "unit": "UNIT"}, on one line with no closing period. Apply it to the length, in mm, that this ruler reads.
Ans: {"value": 140, "unit": "mm"}
